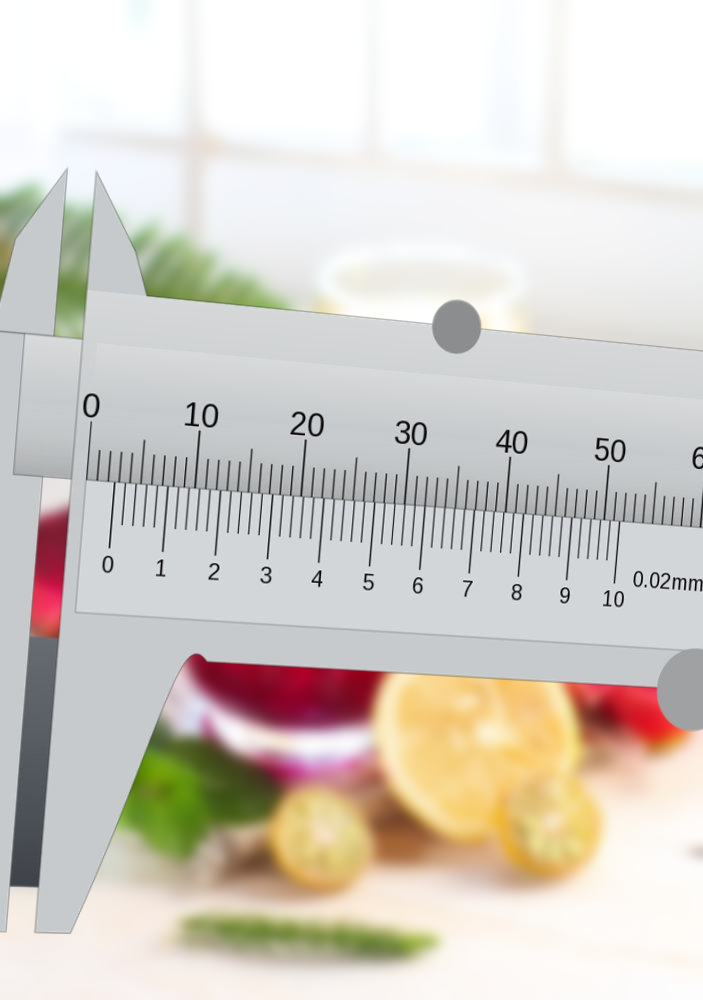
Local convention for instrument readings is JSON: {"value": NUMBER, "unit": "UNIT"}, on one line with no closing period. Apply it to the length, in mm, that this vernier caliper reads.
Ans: {"value": 2.6, "unit": "mm"}
